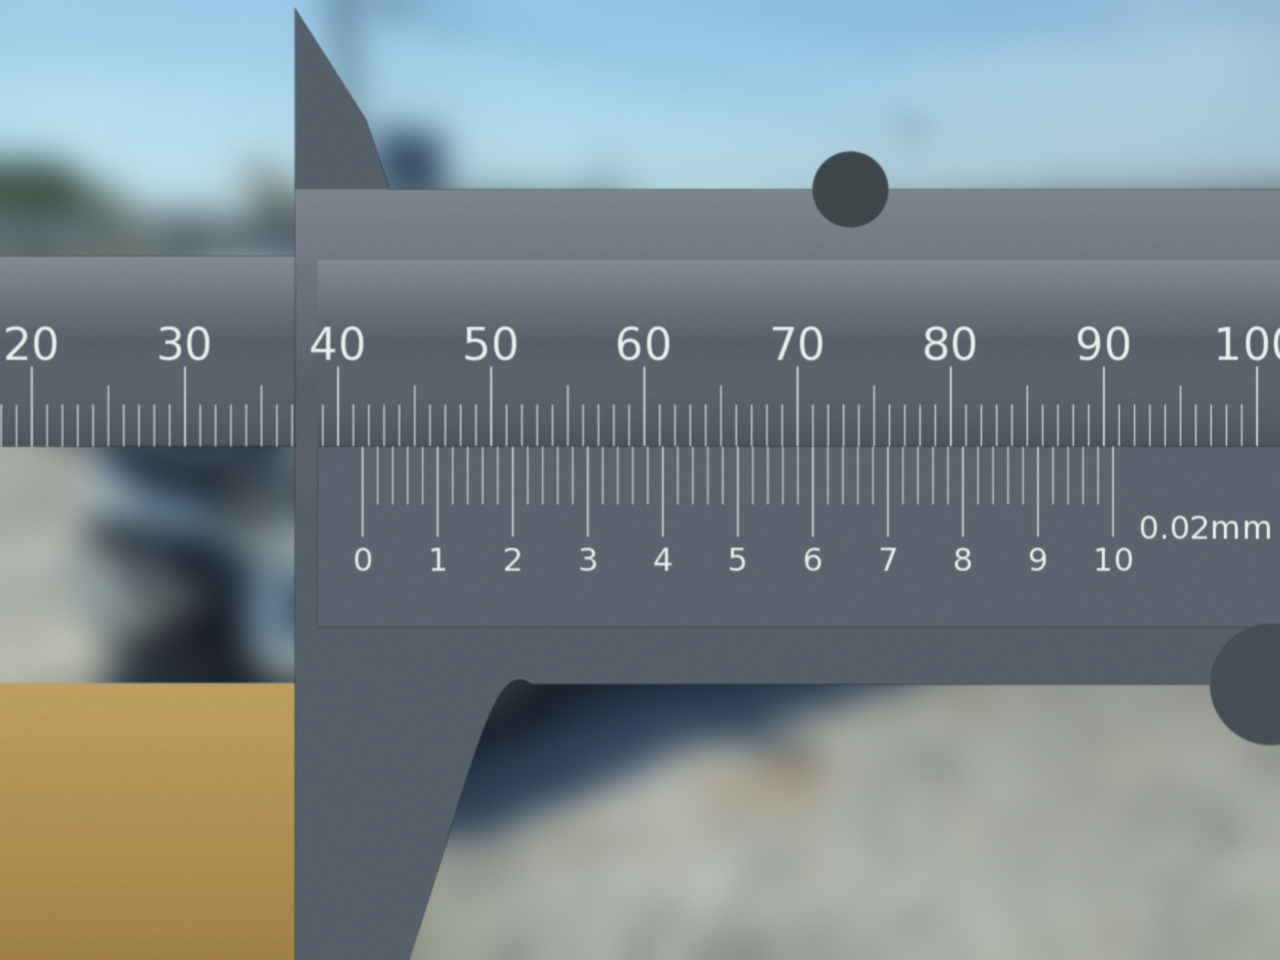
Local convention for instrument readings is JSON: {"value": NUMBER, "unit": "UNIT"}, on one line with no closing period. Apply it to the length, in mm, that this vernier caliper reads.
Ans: {"value": 41.6, "unit": "mm"}
